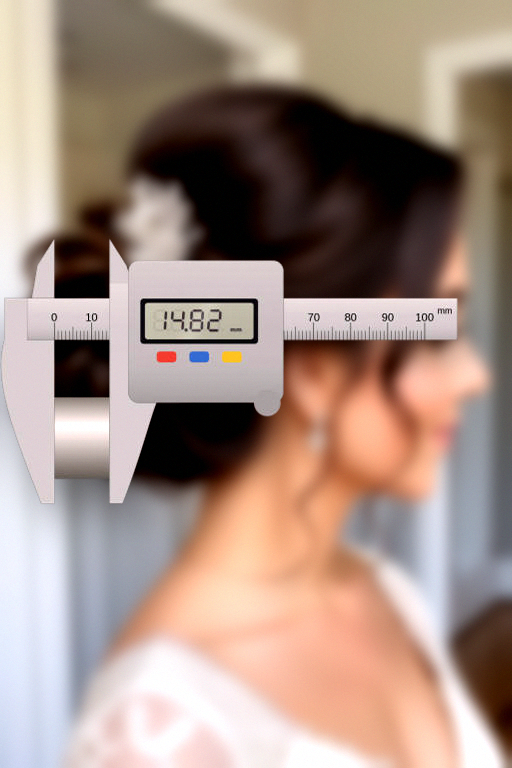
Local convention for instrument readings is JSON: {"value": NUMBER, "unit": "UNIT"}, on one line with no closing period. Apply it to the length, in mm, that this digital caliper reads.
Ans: {"value": 14.82, "unit": "mm"}
